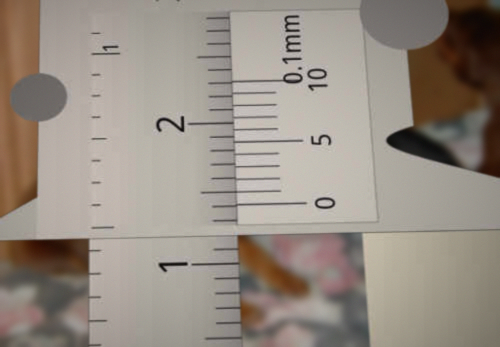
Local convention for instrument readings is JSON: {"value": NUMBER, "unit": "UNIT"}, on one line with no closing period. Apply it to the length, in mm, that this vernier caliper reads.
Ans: {"value": 14.1, "unit": "mm"}
